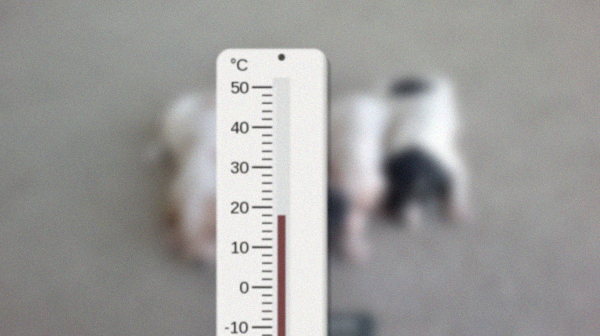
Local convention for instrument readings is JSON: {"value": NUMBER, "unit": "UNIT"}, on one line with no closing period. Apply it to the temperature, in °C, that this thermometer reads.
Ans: {"value": 18, "unit": "°C"}
